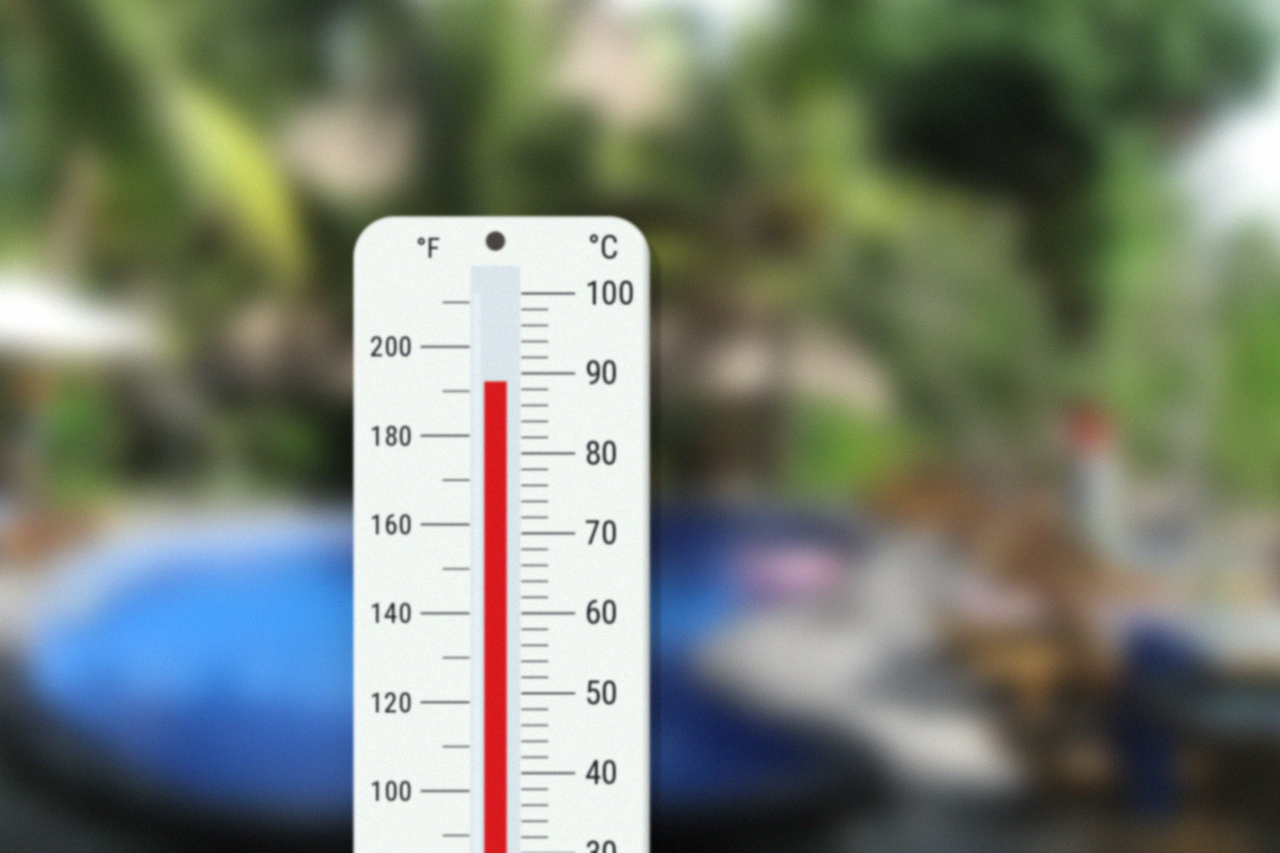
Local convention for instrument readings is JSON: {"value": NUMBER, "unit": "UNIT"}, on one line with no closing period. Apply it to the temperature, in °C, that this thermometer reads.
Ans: {"value": 89, "unit": "°C"}
